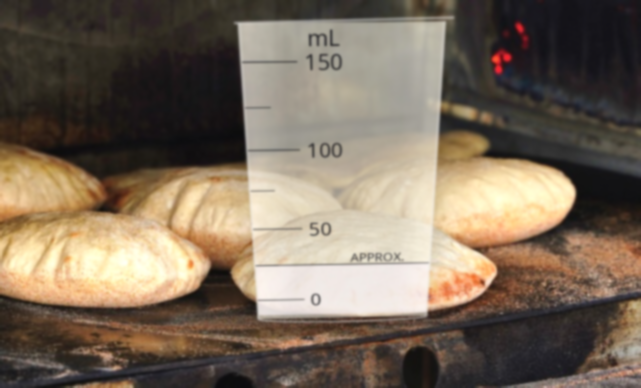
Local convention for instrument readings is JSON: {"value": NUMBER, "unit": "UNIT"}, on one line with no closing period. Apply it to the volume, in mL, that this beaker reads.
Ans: {"value": 25, "unit": "mL"}
